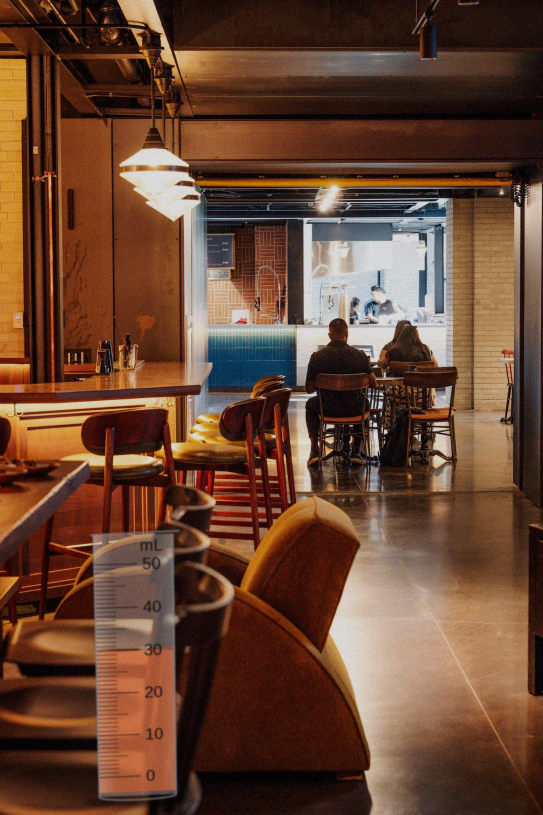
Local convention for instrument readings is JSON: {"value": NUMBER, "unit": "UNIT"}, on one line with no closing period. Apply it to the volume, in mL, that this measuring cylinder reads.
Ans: {"value": 30, "unit": "mL"}
